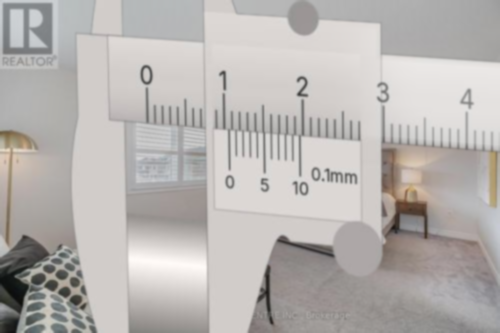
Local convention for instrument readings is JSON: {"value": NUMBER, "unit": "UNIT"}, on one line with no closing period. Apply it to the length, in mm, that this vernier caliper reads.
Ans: {"value": 10.6, "unit": "mm"}
